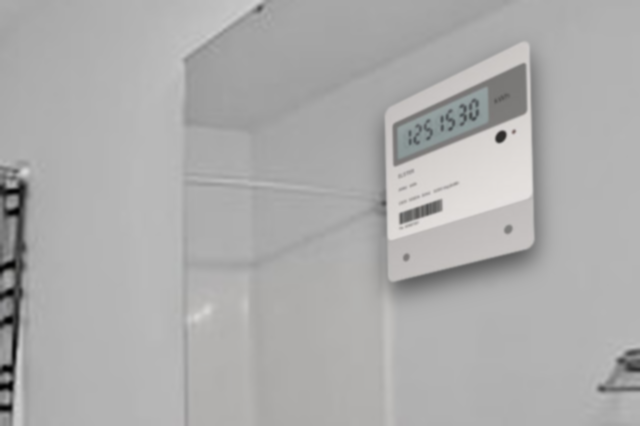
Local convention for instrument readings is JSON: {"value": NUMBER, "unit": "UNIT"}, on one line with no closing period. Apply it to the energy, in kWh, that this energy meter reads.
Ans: {"value": 1251530, "unit": "kWh"}
